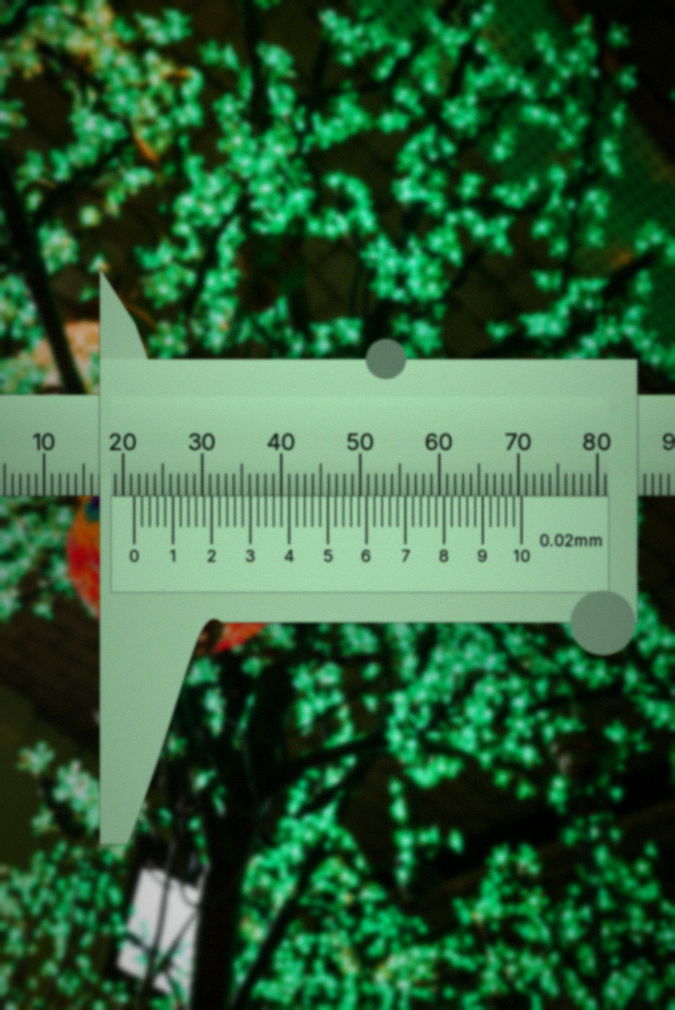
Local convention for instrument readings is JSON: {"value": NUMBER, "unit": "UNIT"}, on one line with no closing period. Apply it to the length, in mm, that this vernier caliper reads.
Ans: {"value": 21.4, "unit": "mm"}
